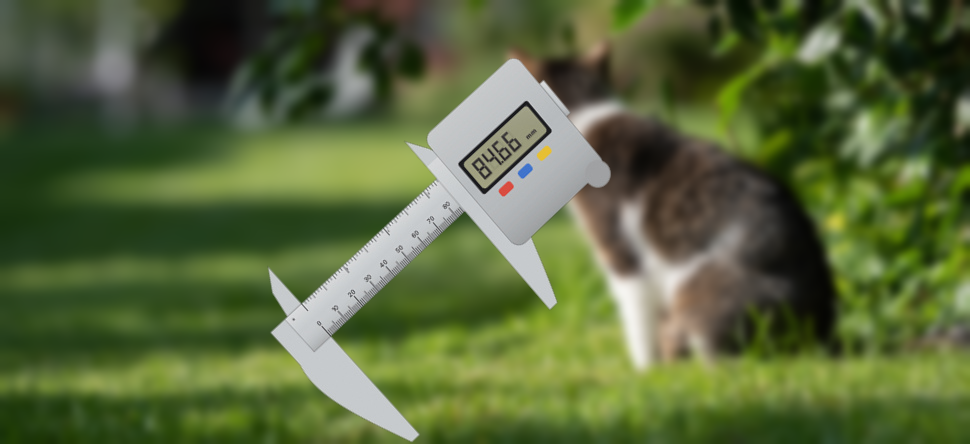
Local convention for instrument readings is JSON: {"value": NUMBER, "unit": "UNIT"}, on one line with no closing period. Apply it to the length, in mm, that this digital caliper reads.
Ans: {"value": 84.66, "unit": "mm"}
